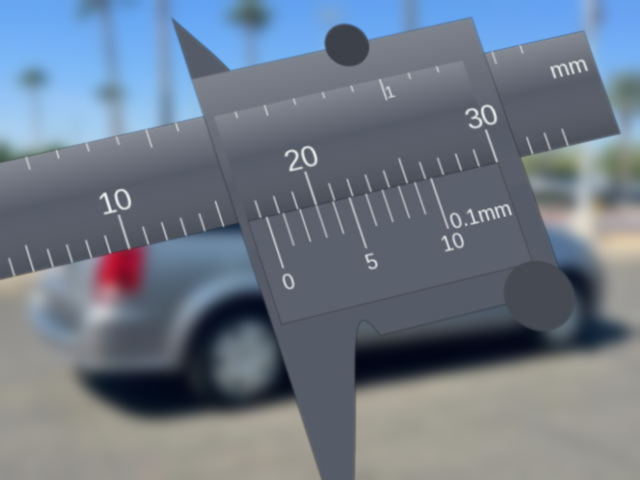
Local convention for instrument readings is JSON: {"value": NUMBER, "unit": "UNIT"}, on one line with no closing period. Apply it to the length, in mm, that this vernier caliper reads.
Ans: {"value": 17.3, "unit": "mm"}
